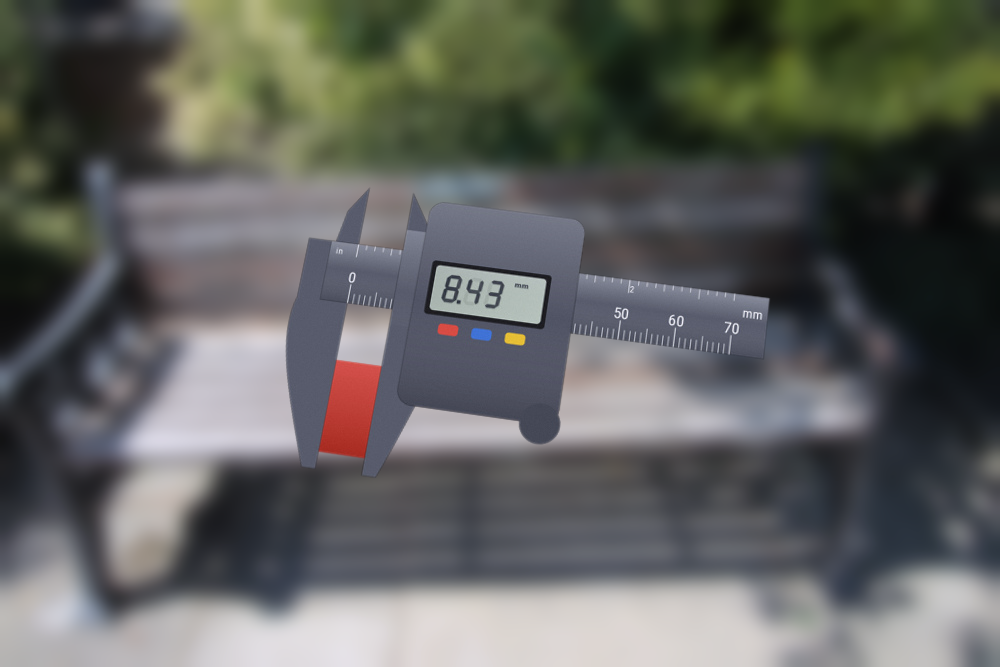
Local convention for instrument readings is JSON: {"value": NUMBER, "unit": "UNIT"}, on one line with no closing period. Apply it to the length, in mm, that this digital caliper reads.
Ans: {"value": 8.43, "unit": "mm"}
